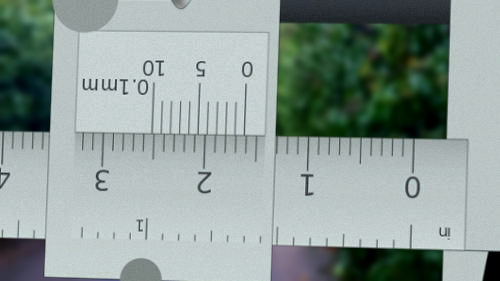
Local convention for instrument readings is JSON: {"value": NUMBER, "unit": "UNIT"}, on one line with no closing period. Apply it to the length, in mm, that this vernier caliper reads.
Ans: {"value": 16.2, "unit": "mm"}
